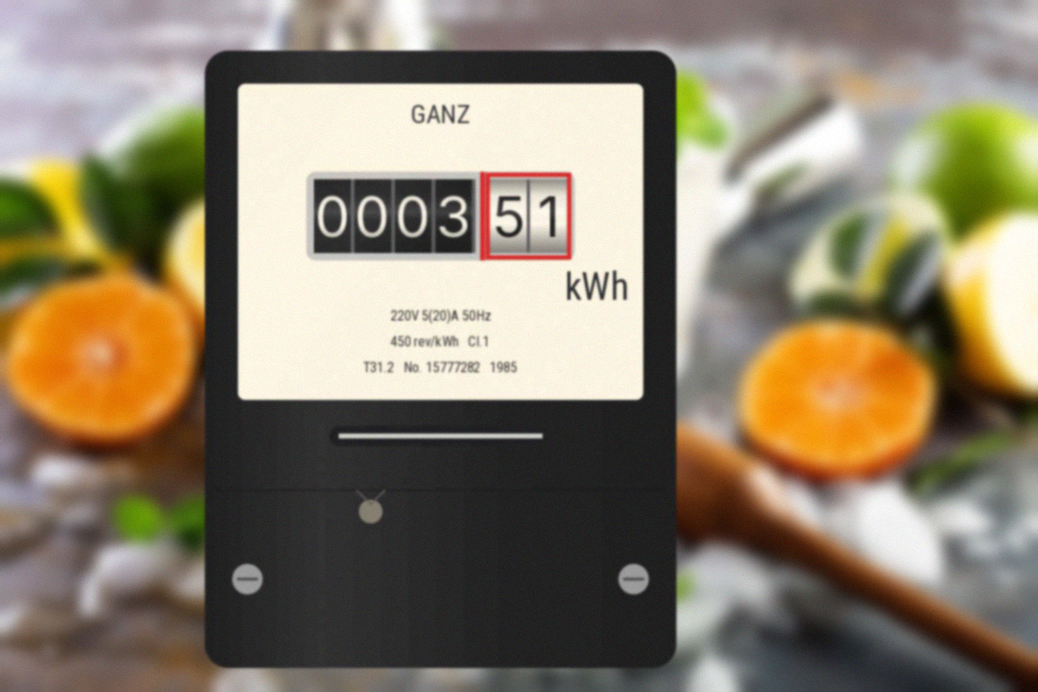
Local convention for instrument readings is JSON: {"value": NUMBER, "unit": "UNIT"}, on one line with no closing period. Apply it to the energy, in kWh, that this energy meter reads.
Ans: {"value": 3.51, "unit": "kWh"}
